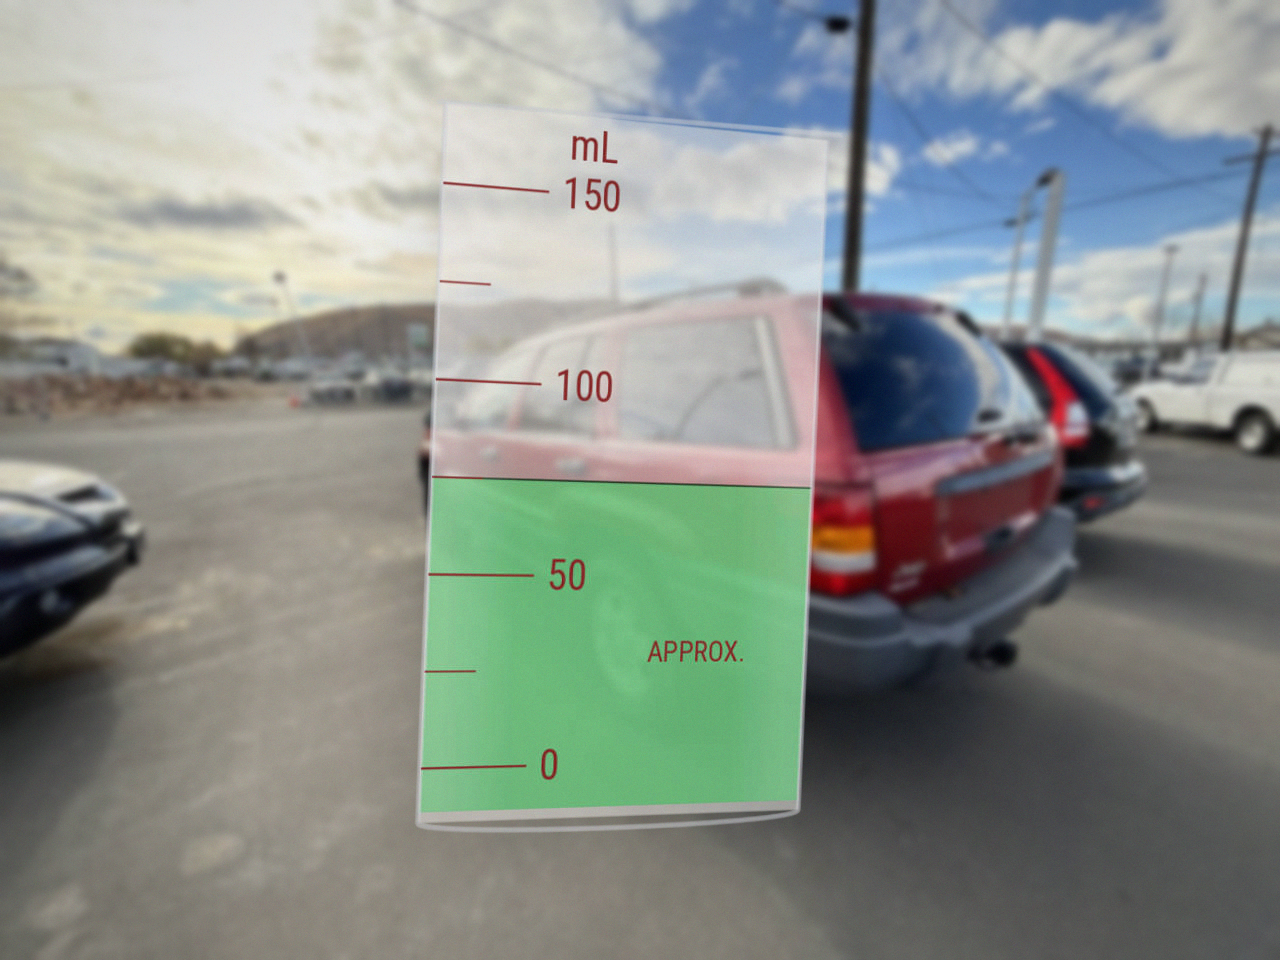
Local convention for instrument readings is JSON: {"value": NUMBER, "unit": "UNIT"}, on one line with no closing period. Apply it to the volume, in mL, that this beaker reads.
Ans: {"value": 75, "unit": "mL"}
